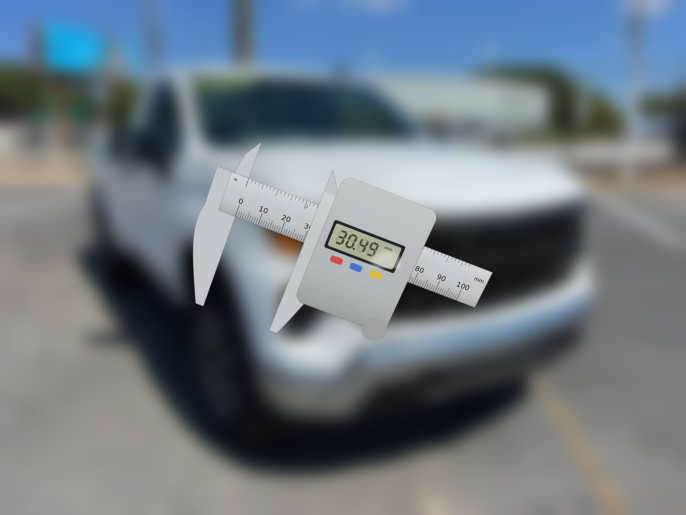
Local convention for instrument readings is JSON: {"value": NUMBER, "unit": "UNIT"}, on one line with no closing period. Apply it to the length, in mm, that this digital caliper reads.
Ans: {"value": 30.49, "unit": "mm"}
